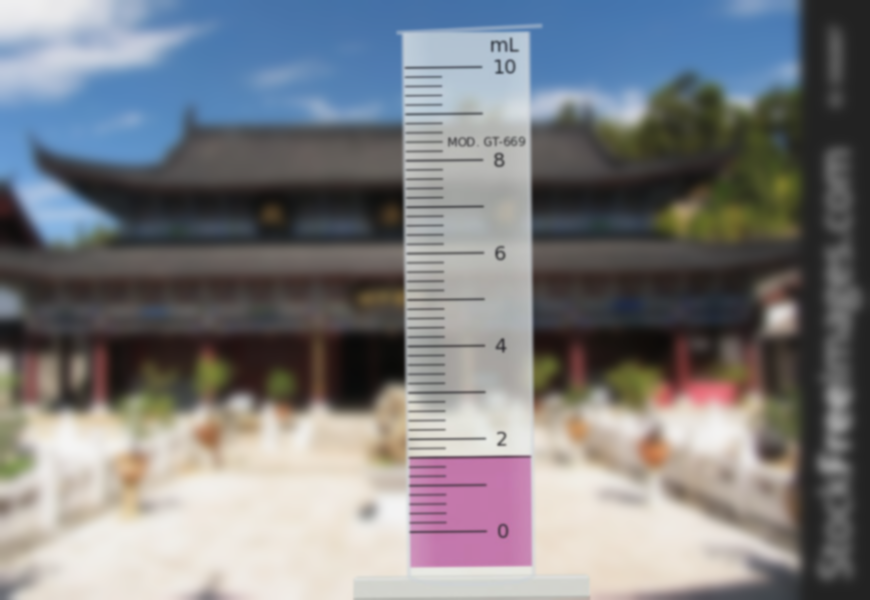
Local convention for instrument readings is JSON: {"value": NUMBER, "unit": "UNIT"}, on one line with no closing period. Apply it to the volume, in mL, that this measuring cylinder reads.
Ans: {"value": 1.6, "unit": "mL"}
